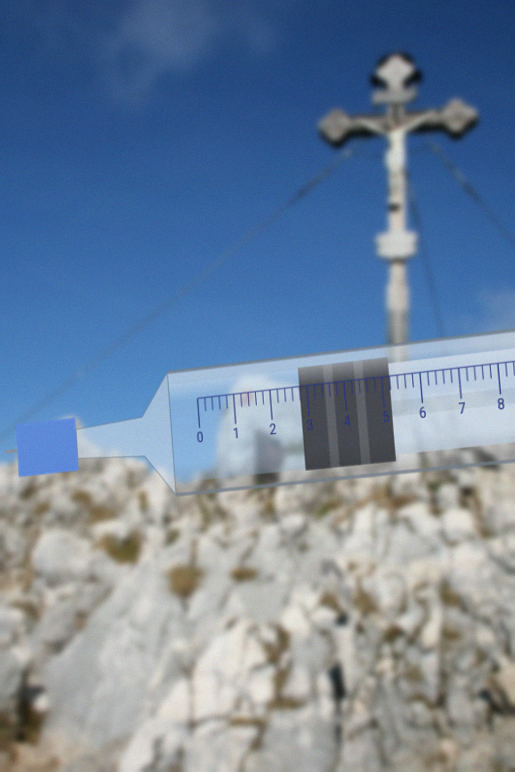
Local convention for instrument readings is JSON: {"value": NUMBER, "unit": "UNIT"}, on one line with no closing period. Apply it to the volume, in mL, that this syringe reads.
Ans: {"value": 2.8, "unit": "mL"}
